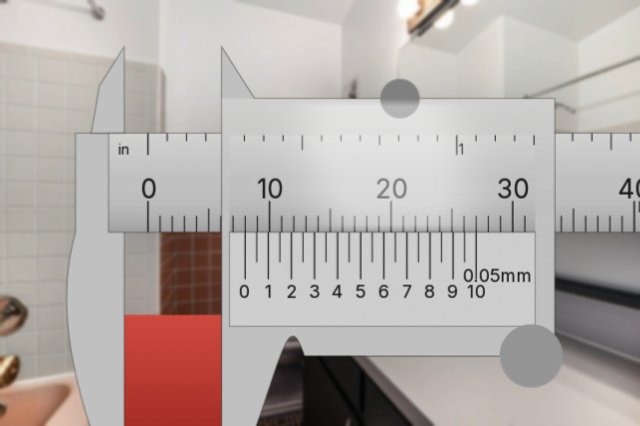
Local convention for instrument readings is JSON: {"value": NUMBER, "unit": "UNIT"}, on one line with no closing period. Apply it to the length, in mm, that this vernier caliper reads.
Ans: {"value": 8.0, "unit": "mm"}
